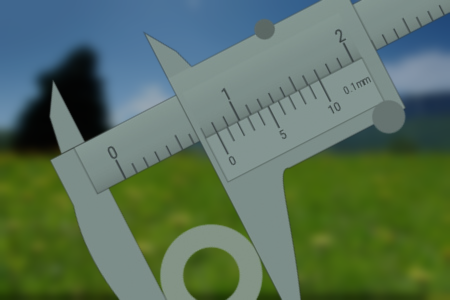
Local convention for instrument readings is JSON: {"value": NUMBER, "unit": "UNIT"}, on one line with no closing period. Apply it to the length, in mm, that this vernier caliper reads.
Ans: {"value": 8.0, "unit": "mm"}
